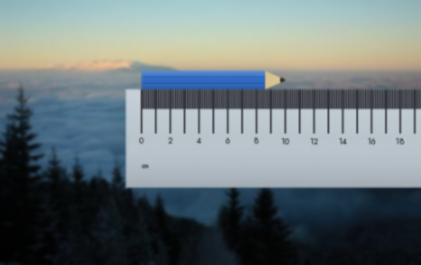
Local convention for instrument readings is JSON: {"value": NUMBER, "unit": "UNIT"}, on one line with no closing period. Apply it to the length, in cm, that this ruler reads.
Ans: {"value": 10, "unit": "cm"}
